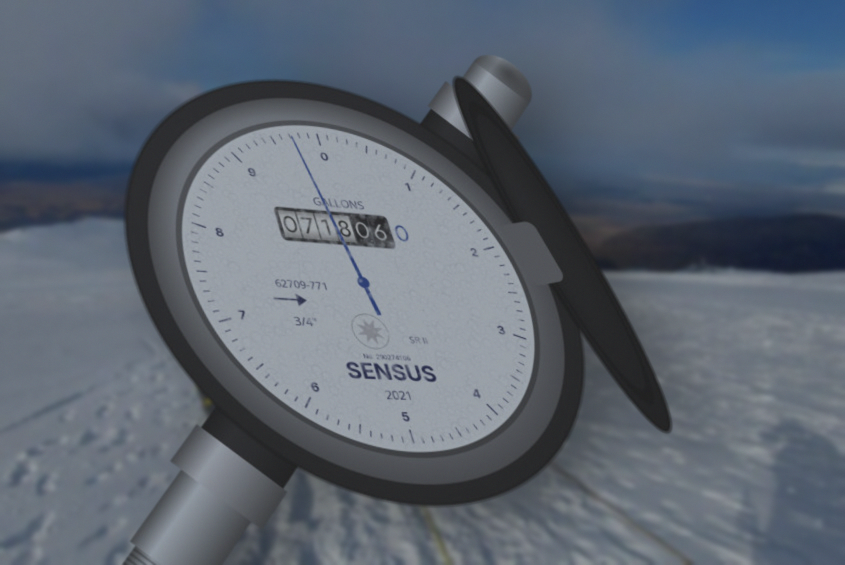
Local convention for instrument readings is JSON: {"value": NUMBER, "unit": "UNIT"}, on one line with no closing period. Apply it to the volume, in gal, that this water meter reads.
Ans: {"value": 718059.7, "unit": "gal"}
